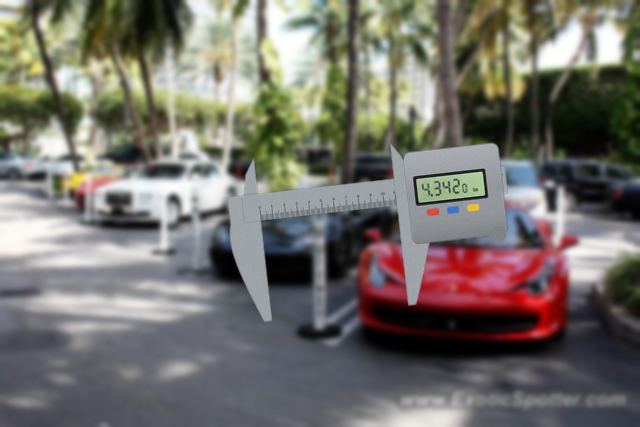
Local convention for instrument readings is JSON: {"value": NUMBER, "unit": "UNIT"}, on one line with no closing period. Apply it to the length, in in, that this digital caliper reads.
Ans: {"value": 4.3420, "unit": "in"}
